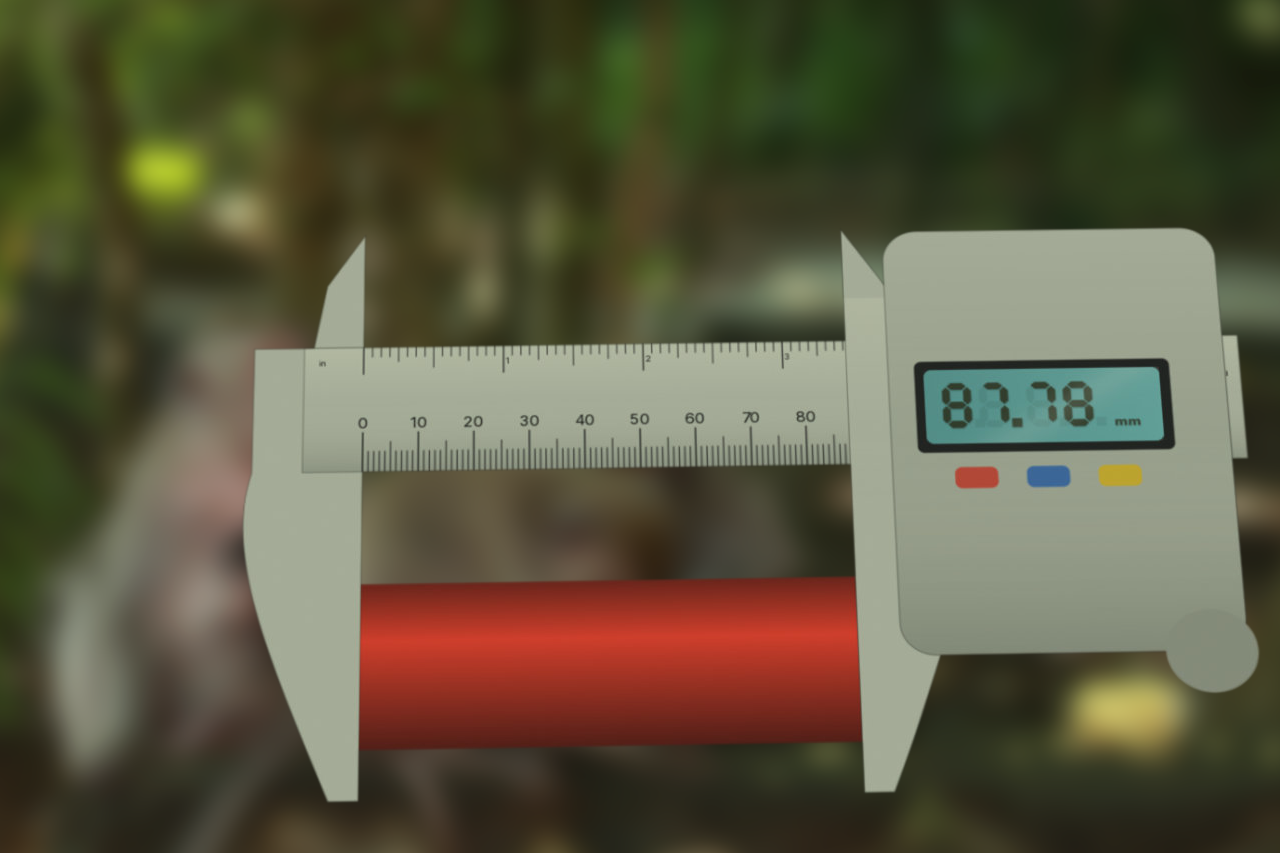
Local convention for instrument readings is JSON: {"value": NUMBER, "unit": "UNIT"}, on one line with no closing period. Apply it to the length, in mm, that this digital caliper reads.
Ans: {"value": 87.78, "unit": "mm"}
